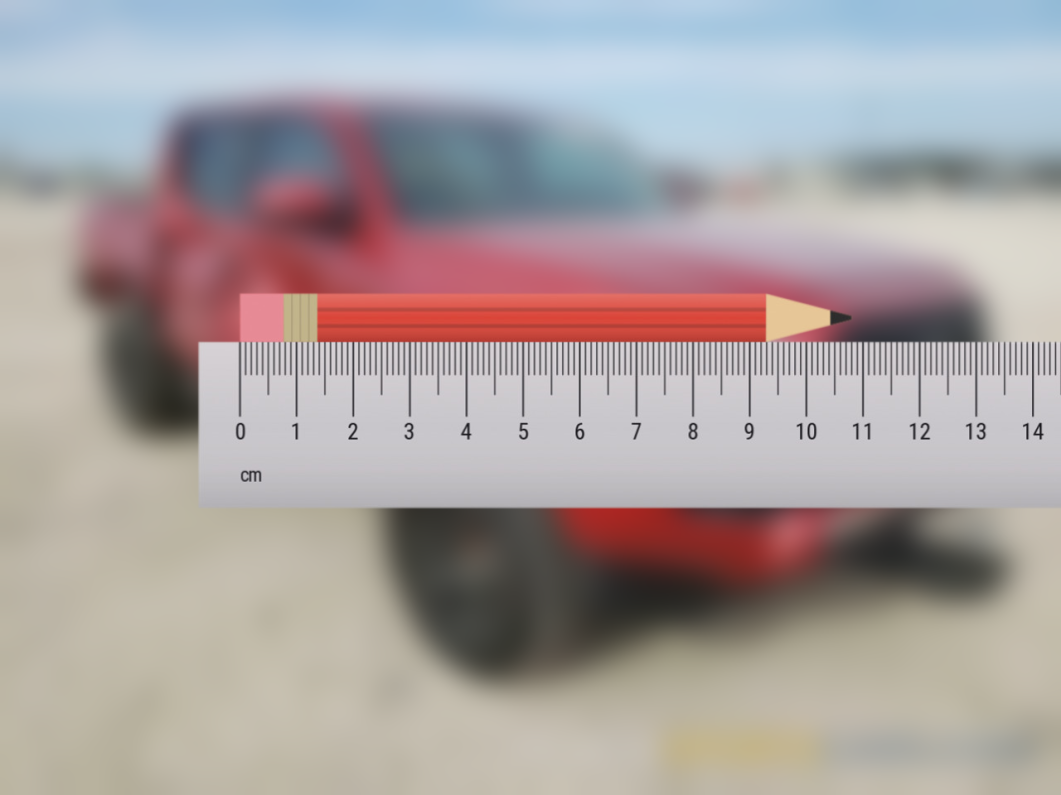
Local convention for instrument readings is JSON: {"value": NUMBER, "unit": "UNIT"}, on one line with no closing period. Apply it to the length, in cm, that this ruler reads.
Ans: {"value": 10.8, "unit": "cm"}
